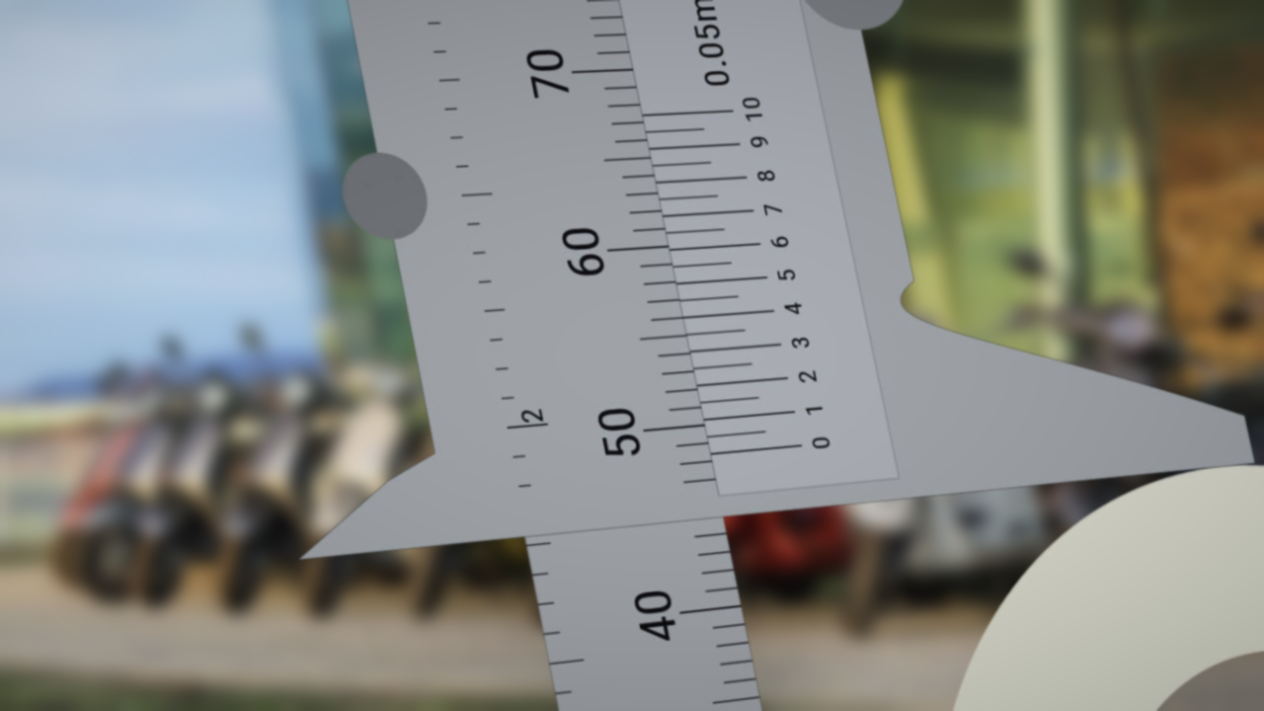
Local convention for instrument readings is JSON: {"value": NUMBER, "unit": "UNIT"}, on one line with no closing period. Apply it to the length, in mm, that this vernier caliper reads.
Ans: {"value": 48.4, "unit": "mm"}
